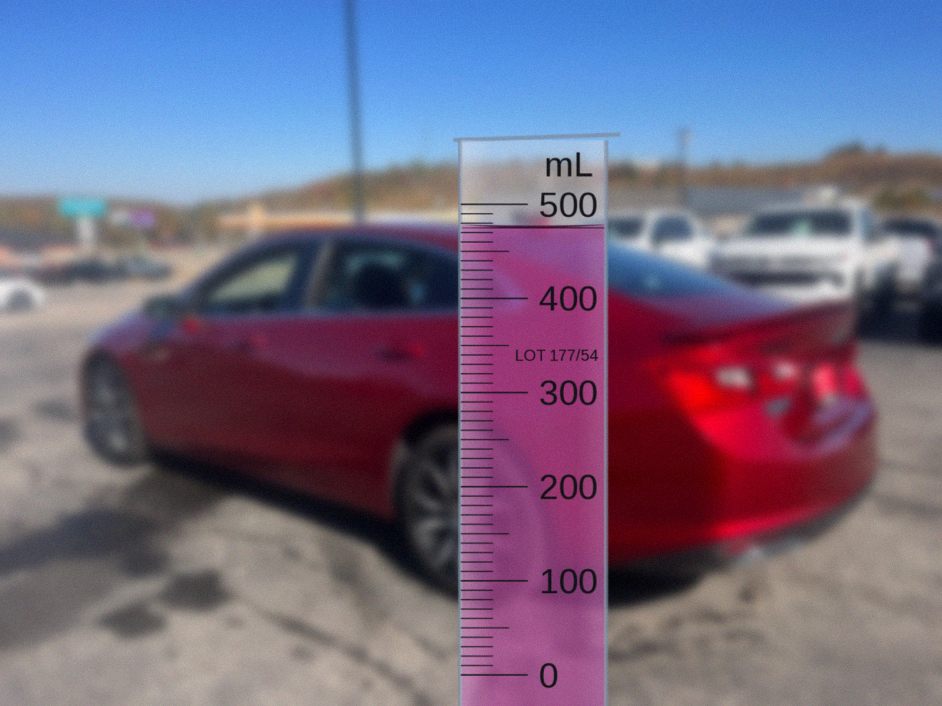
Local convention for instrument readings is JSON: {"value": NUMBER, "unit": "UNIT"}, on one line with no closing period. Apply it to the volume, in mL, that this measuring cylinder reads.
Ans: {"value": 475, "unit": "mL"}
